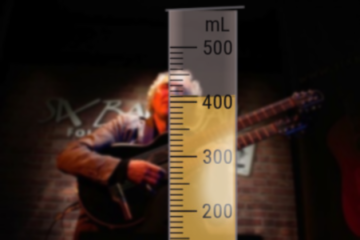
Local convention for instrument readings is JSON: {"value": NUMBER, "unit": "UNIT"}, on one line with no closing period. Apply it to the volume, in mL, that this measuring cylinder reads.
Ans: {"value": 410, "unit": "mL"}
